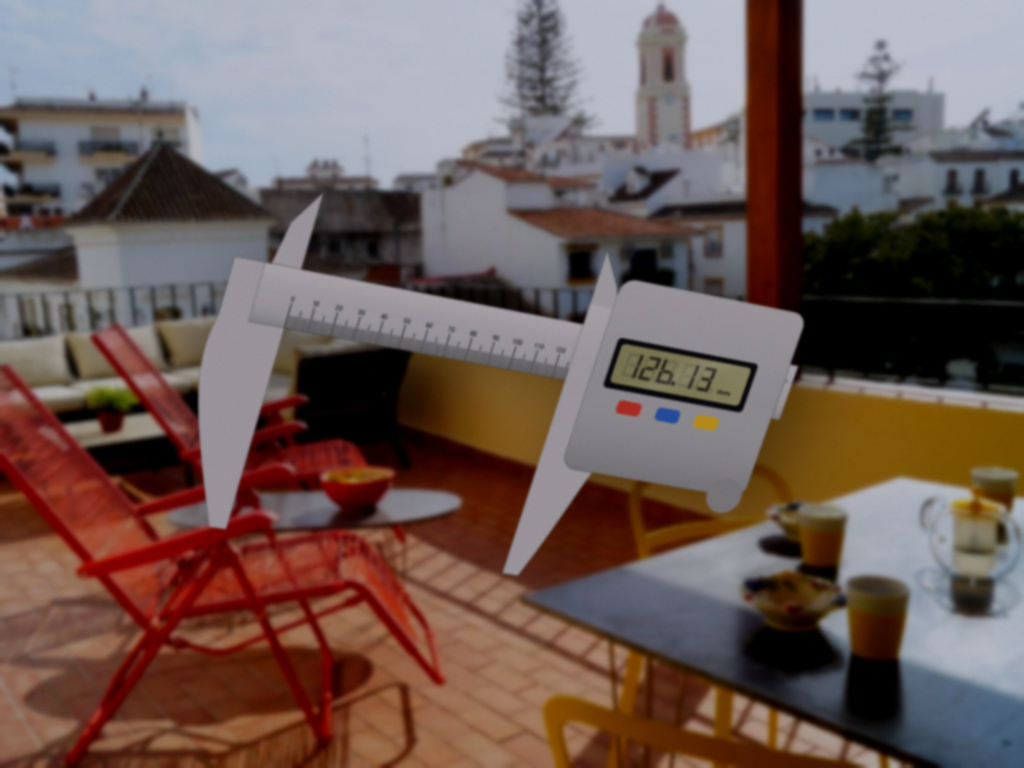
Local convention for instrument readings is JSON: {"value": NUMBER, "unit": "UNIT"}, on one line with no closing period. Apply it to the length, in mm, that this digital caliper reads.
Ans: {"value": 126.13, "unit": "mm"}
